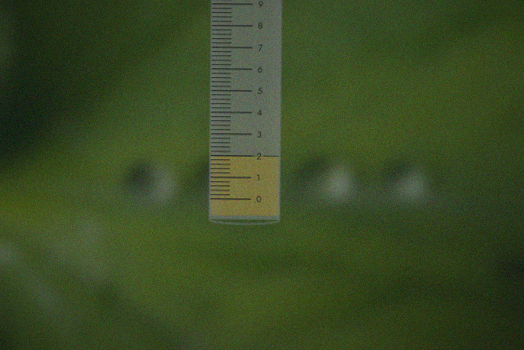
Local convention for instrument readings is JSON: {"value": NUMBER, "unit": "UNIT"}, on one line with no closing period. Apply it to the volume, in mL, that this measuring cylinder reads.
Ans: {"value": 2, "unit": "mL"}
